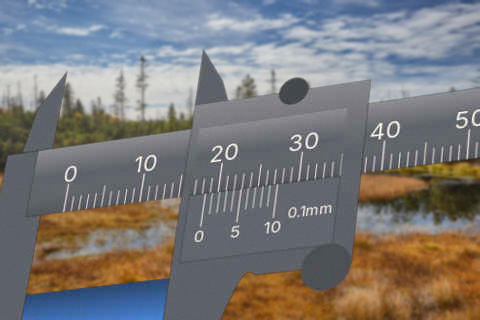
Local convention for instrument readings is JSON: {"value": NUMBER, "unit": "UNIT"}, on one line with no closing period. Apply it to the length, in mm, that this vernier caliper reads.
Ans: {"value": 18.4, "unit": "mm"}
